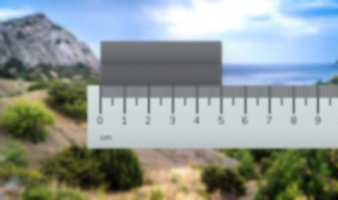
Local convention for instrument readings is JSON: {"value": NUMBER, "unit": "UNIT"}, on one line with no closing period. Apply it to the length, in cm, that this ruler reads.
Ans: {"value": 5, "unit": "cm"}
